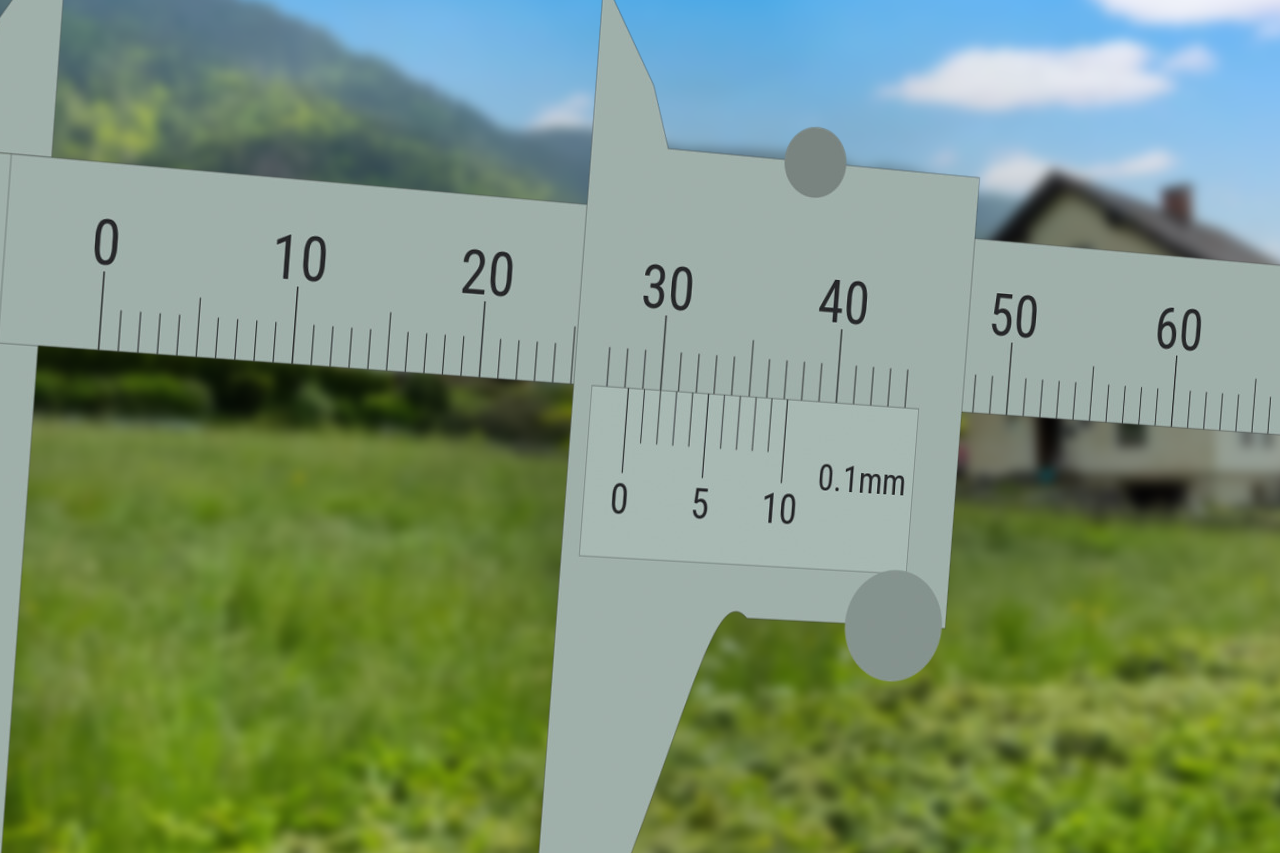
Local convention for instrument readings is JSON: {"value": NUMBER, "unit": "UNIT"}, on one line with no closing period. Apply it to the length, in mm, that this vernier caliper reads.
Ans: {"value": 28.2, "unit": "mm"}
